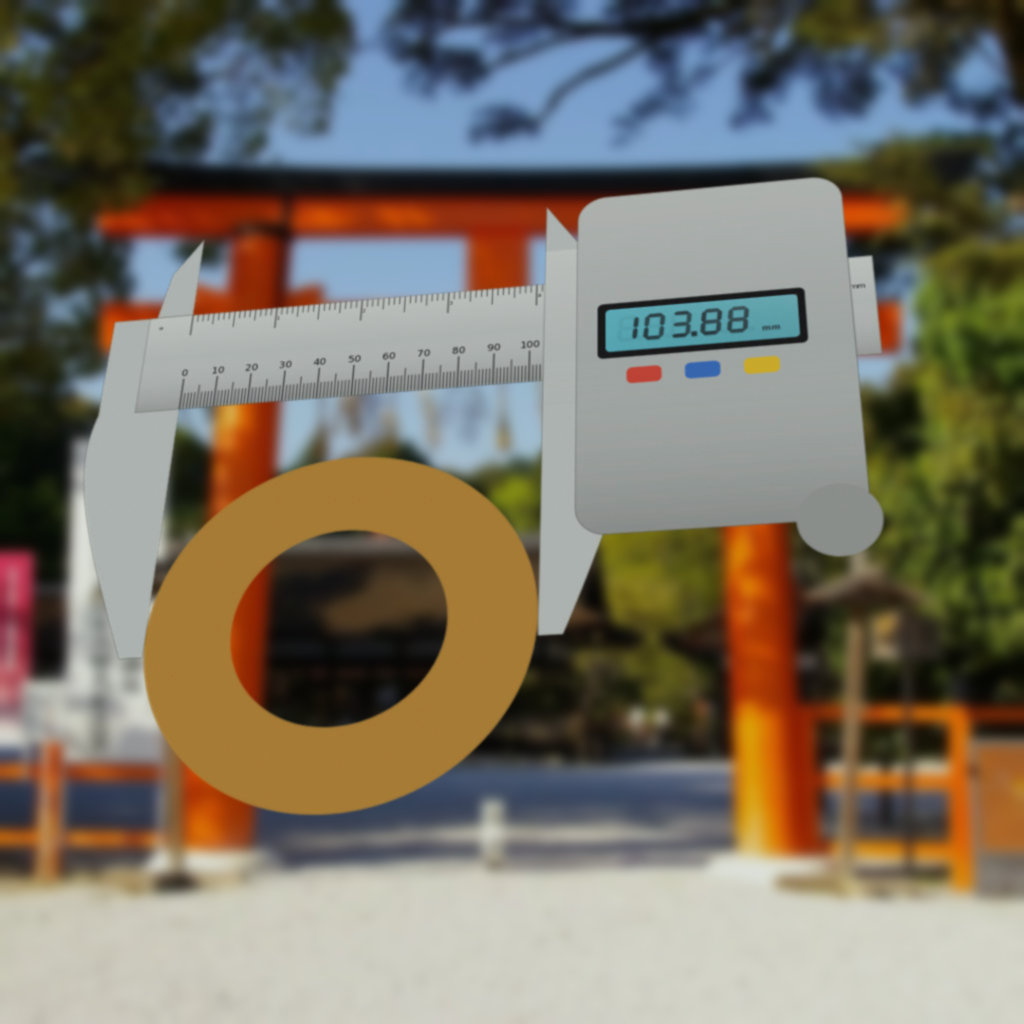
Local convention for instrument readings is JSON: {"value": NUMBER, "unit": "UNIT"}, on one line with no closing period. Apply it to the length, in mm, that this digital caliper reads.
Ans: {"value": 103.88, "unit": "mm"}
